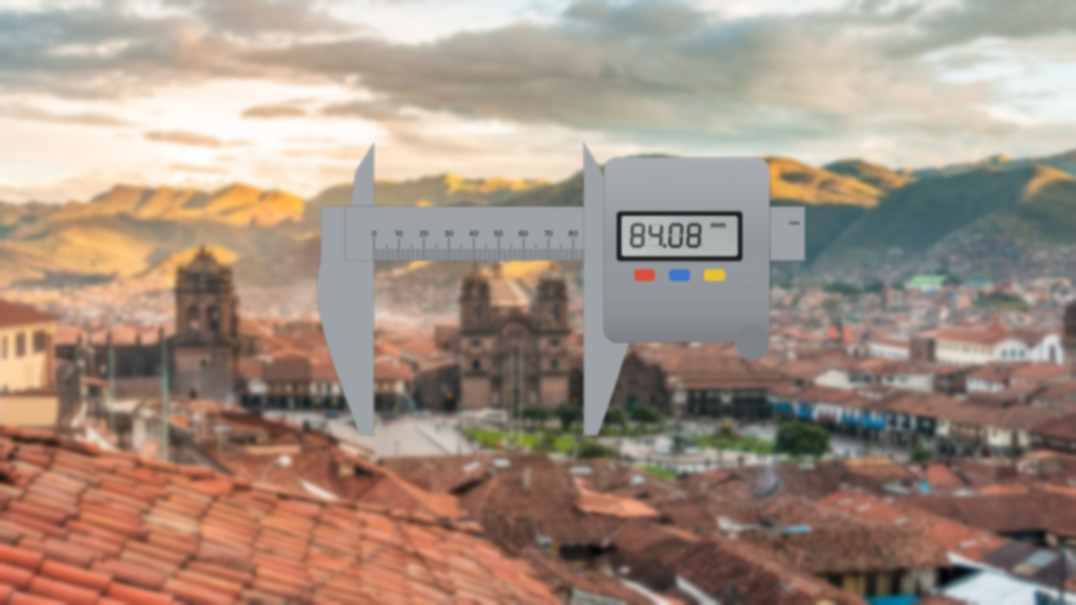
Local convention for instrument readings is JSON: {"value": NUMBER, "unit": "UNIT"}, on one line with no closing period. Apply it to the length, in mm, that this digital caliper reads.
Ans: {"value": 84.08, "unit": "mm"}
